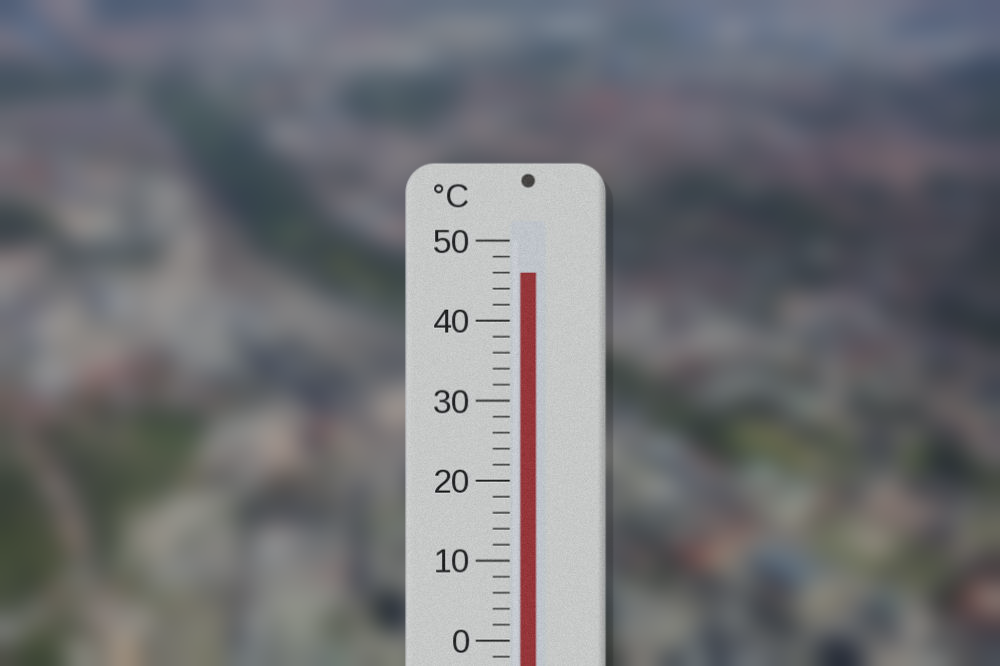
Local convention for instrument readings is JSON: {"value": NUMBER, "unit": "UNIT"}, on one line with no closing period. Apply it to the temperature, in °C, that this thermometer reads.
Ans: {"value": 46, "unit": "°C"}
